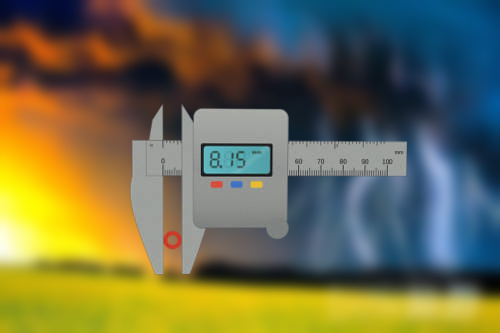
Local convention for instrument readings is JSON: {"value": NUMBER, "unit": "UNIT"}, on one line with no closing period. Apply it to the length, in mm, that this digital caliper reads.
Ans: {"value": 8.15, "unit": "mm"}
